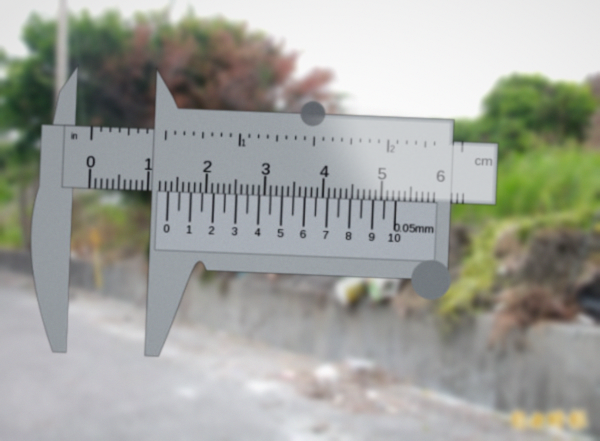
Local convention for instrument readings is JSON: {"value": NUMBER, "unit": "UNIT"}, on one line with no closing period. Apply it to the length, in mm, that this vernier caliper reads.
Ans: {"value": 13.5, "unit": "mm"}
